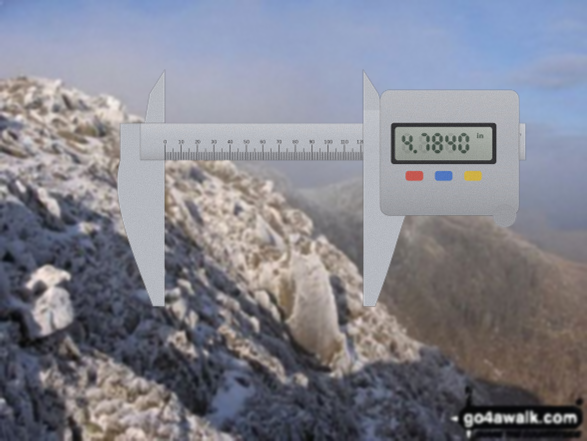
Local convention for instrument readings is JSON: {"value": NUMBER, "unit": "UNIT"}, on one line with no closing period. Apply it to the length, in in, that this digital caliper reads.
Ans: {"value": 4.7840, "unit": "in"}
